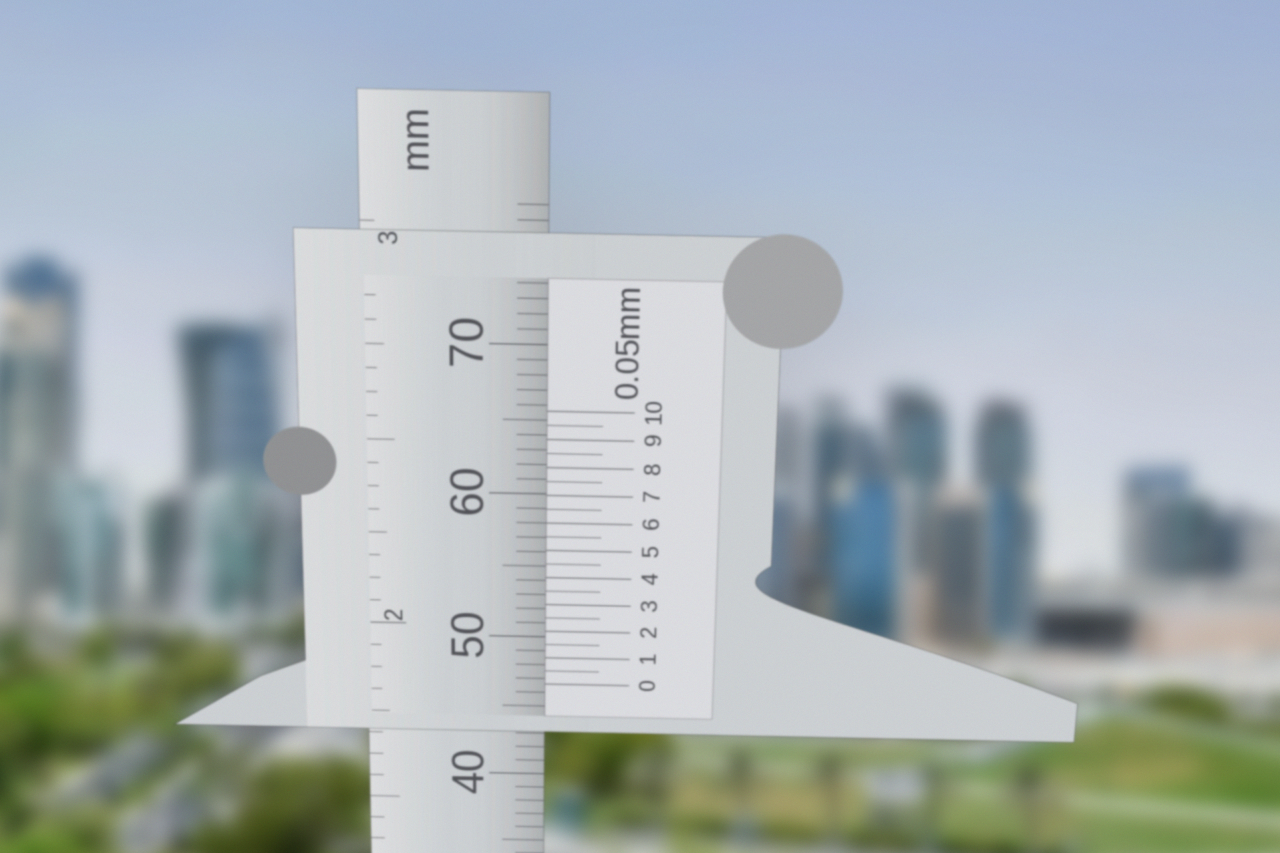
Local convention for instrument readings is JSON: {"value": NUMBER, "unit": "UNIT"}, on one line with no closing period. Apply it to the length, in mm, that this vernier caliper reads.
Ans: {"value": 46.6, "unit": "mm"}
